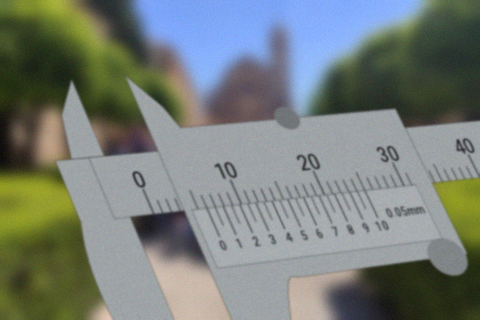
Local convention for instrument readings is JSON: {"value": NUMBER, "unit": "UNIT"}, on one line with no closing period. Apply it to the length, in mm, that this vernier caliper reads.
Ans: {"value": 6.0, "unit": "mm"}
